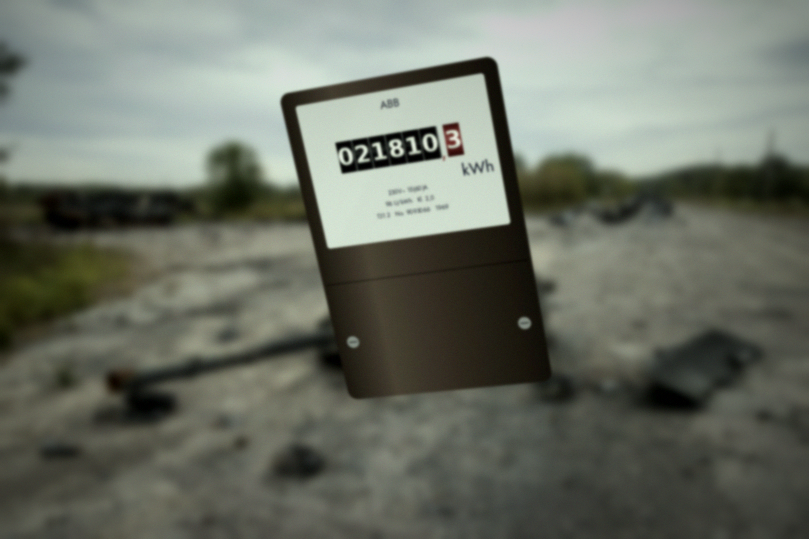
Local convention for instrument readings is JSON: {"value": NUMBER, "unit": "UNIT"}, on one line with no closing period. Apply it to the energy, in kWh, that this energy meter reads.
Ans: {"value": 21810.3, "unit": "kWh"}
